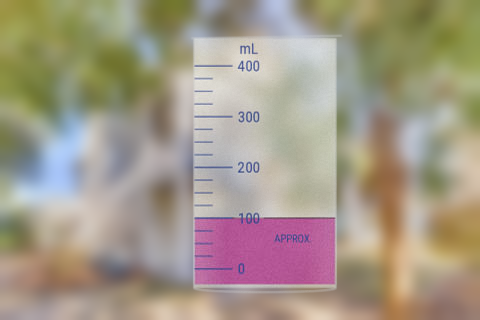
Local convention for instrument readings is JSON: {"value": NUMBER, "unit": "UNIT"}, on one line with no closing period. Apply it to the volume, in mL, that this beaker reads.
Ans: {"value": 100, "unit": "mL"}
